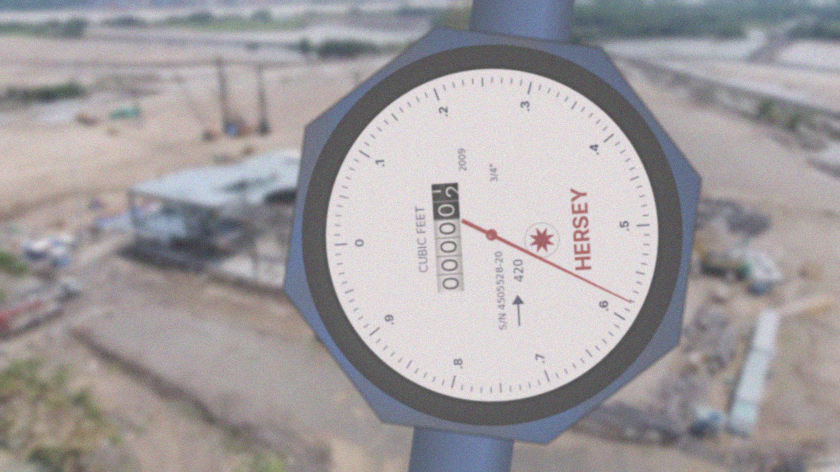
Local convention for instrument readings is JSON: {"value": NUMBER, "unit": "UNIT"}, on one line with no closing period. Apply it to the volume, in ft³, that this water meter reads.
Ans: {"value": 1.58, "unit": "ft³"}
